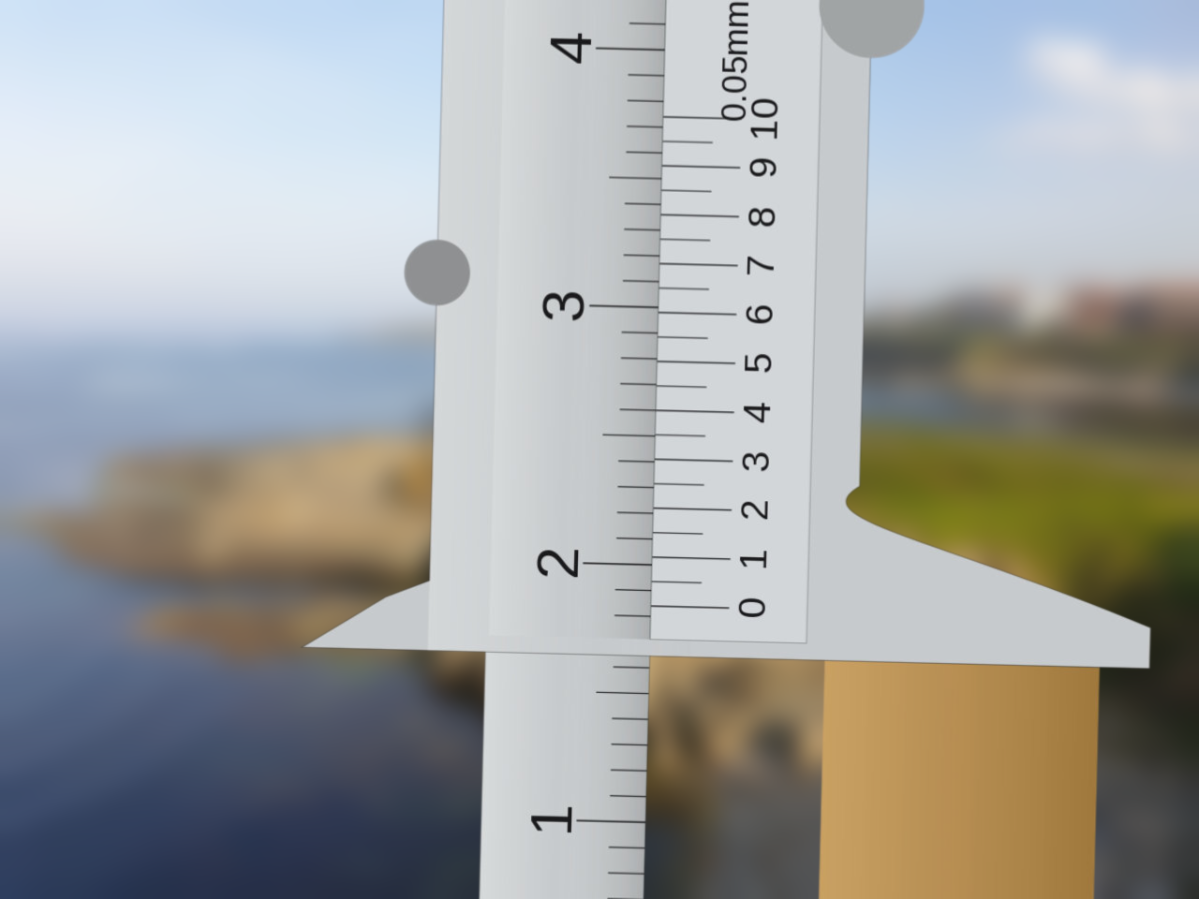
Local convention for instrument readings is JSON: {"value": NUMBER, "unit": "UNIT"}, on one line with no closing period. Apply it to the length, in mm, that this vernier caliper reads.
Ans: {"value": 18.40, "unit": "mm"}
